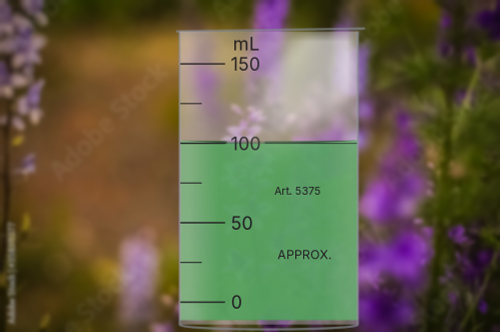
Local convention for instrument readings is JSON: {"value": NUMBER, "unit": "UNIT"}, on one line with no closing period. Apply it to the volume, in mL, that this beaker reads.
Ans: {"value": 100, "unit": "mL"}
